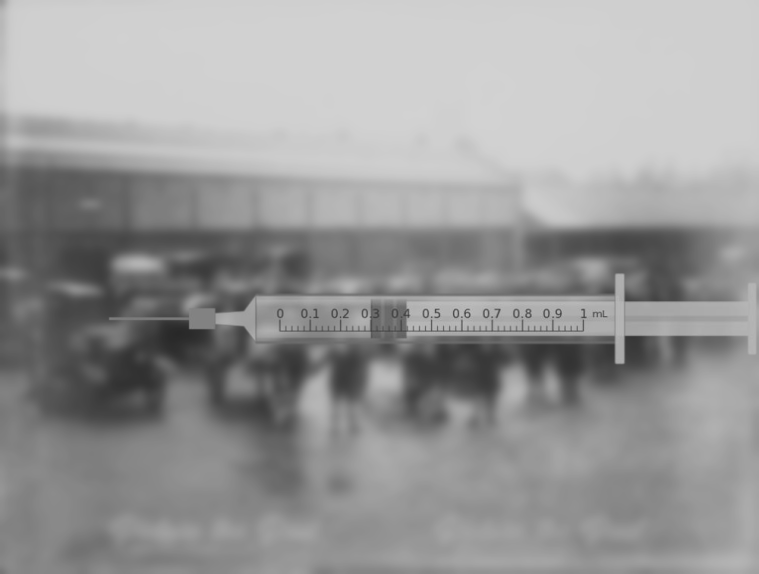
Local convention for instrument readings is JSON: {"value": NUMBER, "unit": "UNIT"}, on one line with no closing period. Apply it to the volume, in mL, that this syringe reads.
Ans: {"value": 0.3, "unit": "mL"}
